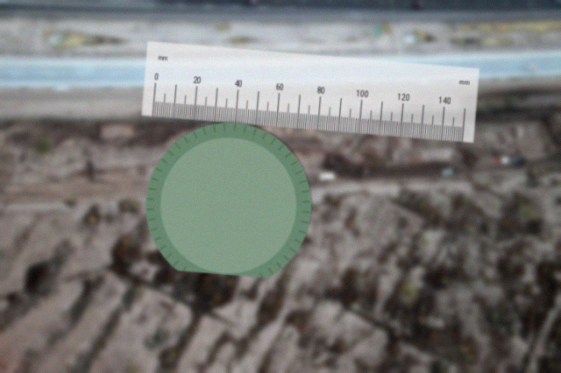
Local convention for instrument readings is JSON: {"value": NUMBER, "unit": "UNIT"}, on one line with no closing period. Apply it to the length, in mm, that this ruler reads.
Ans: {"value": 80, "unit": "mm"}
